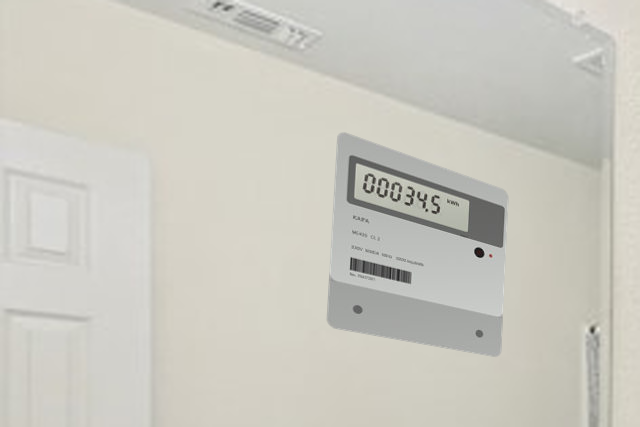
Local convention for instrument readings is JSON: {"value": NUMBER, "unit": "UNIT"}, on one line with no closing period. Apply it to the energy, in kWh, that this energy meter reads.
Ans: {"value": 34.5, "unit": "kWh"}
